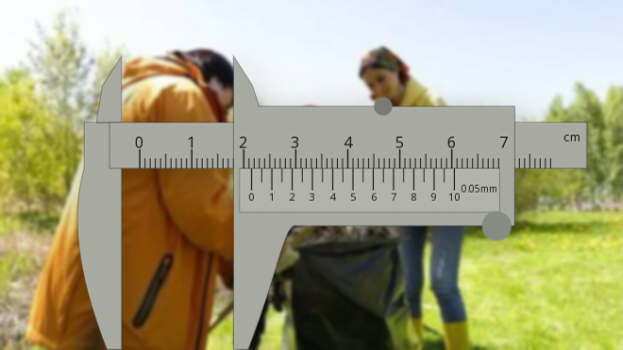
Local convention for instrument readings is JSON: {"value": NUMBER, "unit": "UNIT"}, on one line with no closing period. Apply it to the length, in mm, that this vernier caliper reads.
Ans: {"value": 21.5, "unit": "mm"}
